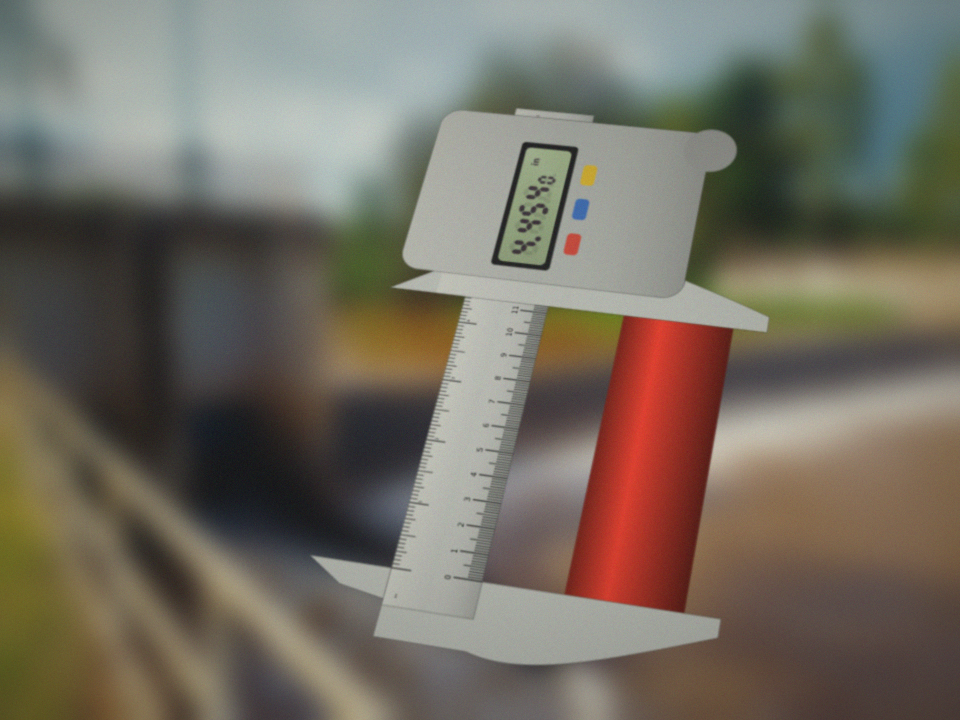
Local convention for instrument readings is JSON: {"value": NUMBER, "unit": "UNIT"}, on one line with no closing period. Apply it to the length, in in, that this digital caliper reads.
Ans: {"value": 4.4540, "unit": "in"}
